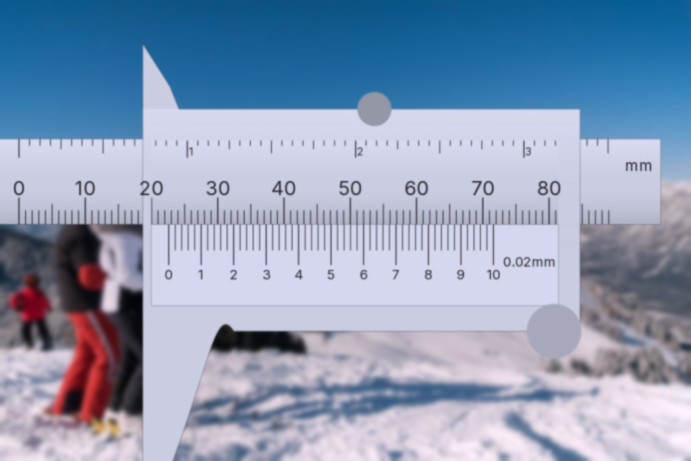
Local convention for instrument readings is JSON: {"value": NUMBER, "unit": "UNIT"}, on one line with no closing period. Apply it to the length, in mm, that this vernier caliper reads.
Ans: {"value": 22.6, "unit": "mm"}
